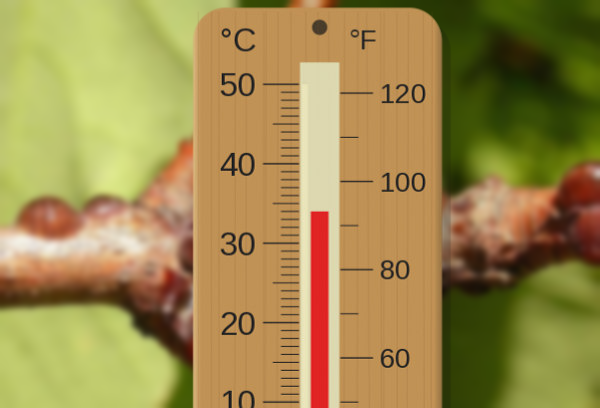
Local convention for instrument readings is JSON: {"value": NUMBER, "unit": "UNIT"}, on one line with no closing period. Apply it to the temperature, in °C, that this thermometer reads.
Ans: {"value": 34, "unit": "°C"}
